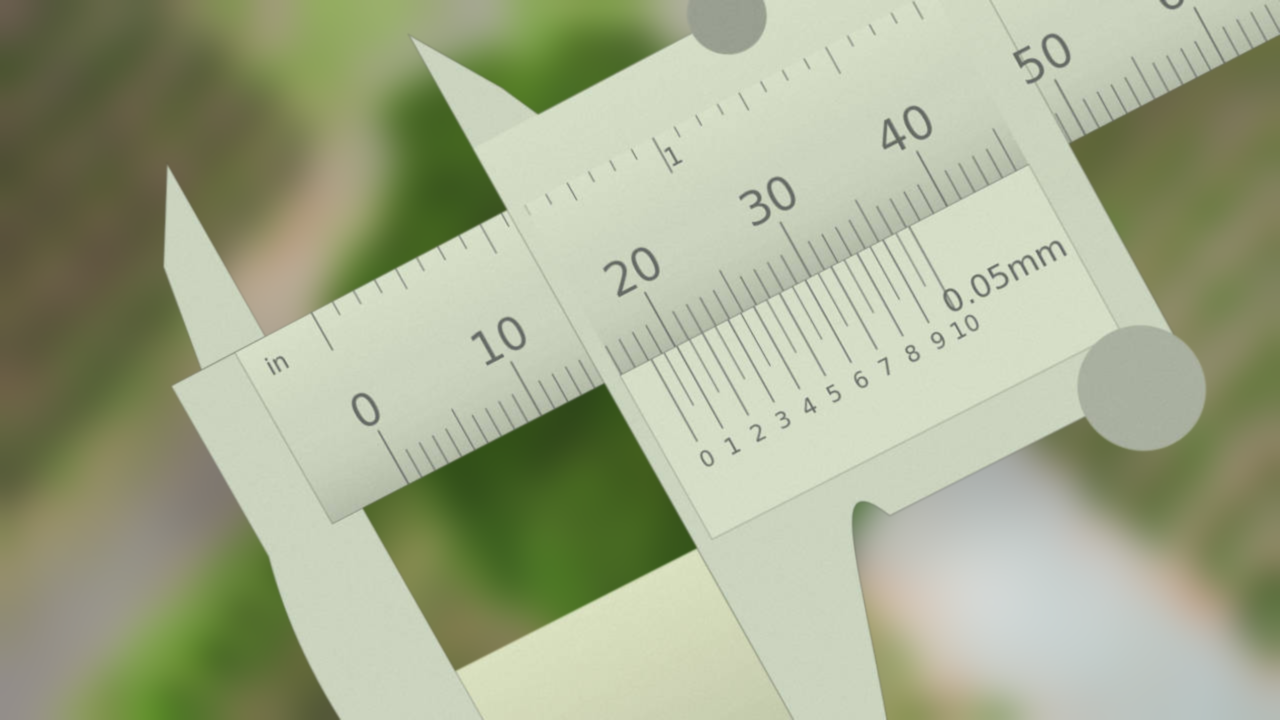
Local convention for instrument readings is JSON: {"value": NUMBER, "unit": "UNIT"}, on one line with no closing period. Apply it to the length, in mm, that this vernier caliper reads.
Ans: {"value": 18.2, "unit": "mm"}
